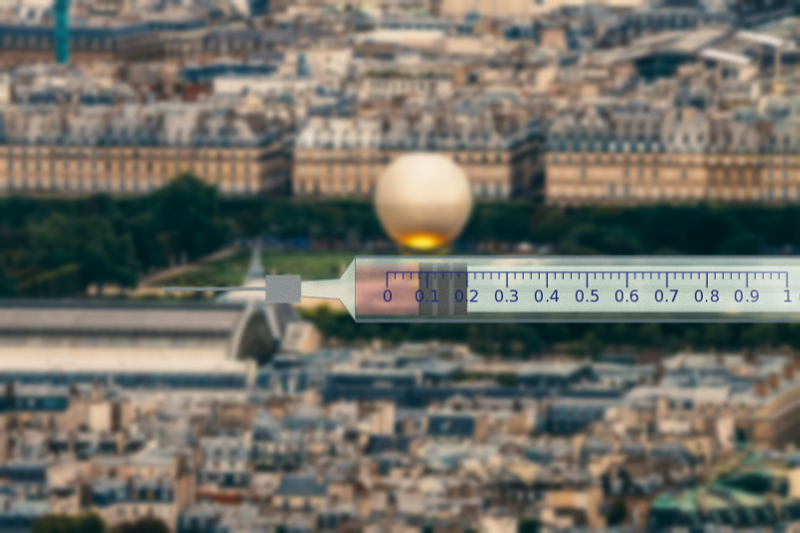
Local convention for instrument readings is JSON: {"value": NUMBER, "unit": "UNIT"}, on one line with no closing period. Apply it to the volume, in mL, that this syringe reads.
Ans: {"value": 0.08, "unit": "mL"}
